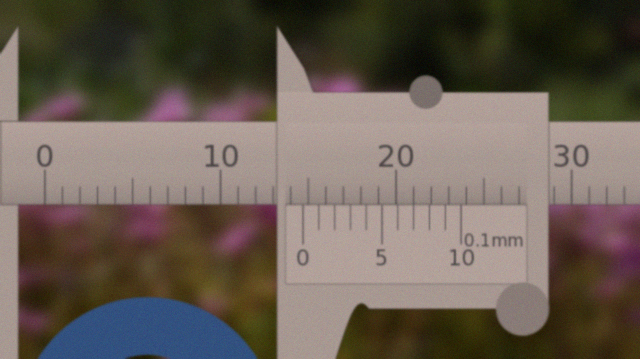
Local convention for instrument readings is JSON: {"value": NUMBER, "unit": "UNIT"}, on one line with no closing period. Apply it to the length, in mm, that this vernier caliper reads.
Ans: {"value": 14.7, "unit": "mm"}
